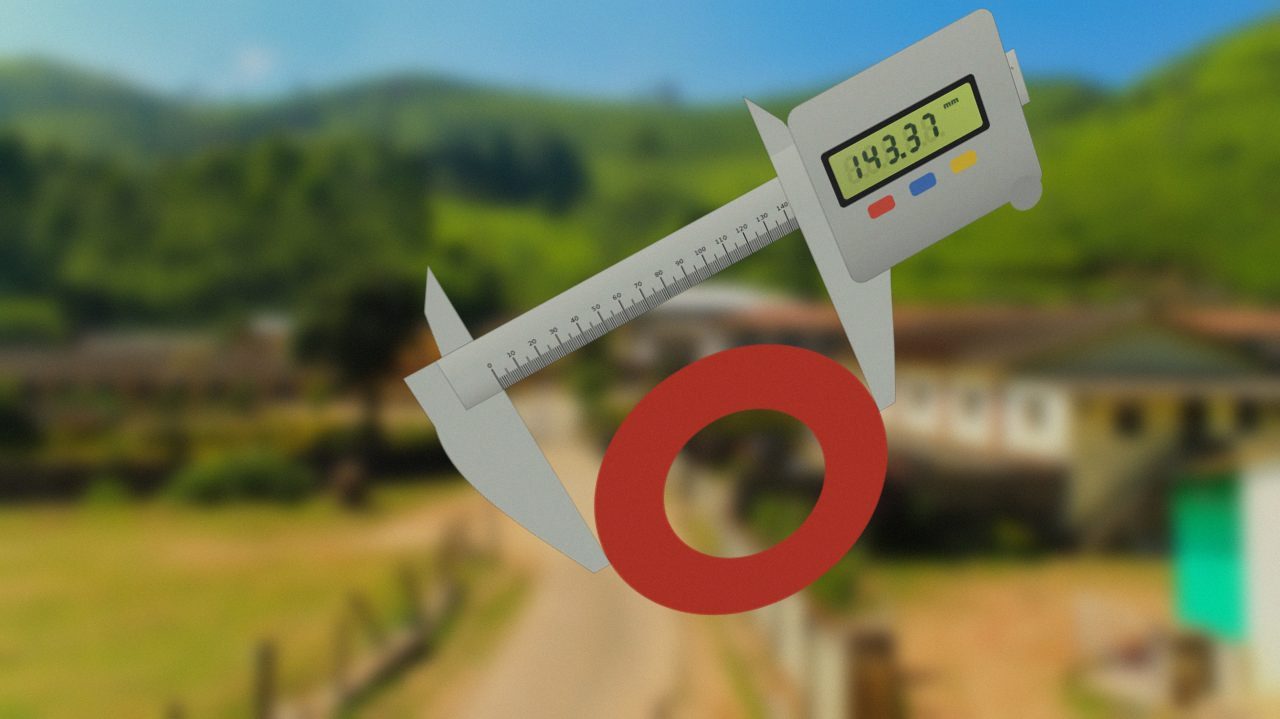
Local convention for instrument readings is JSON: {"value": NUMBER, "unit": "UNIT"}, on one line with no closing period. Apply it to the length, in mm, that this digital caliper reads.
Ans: {"value": 143.37, "unit": "mm"}
